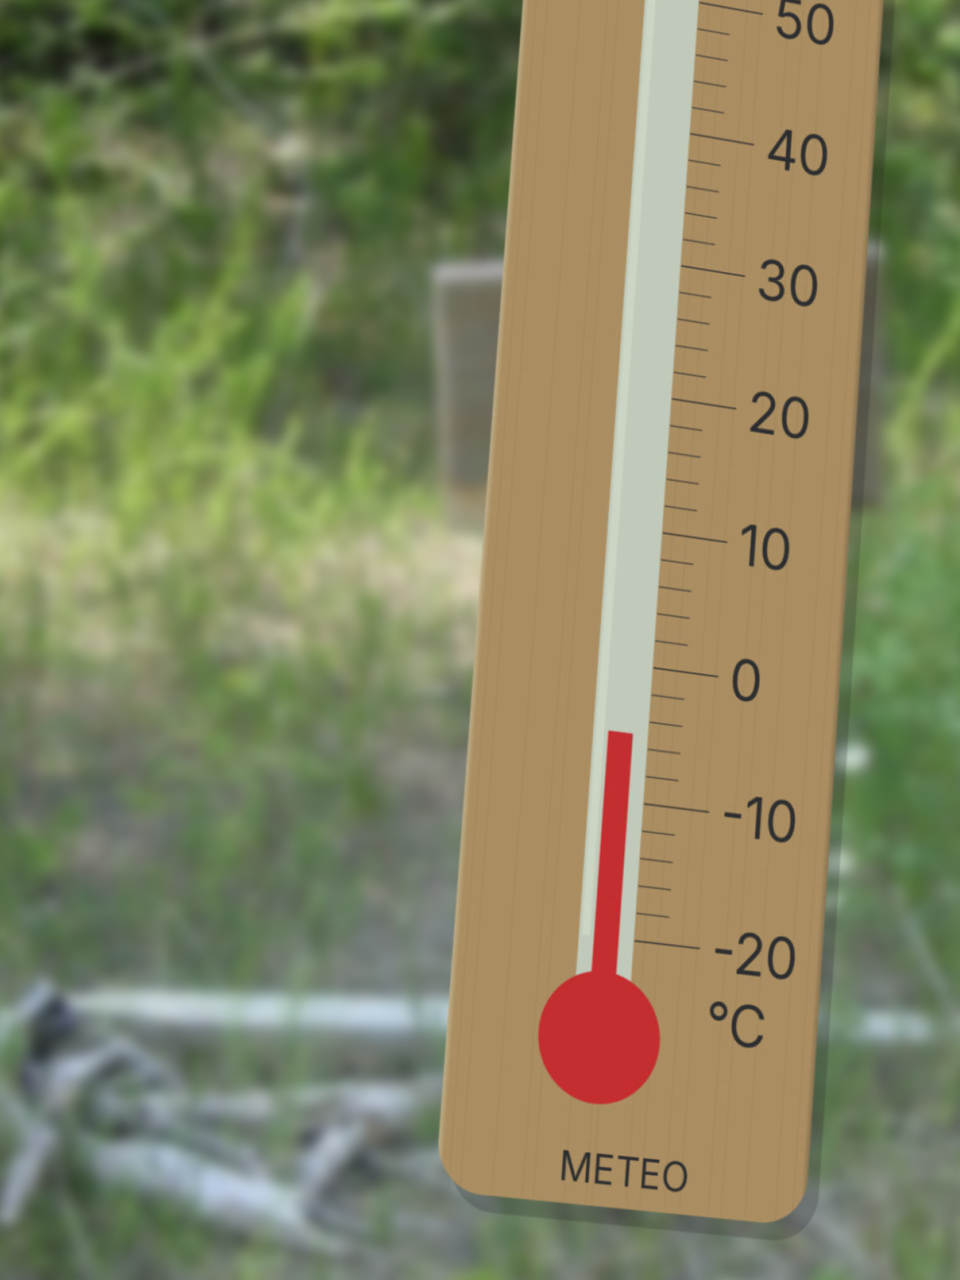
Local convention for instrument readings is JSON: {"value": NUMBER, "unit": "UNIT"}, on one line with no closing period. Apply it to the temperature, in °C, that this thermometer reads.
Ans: {"value": -5, "unit": "°C"}
